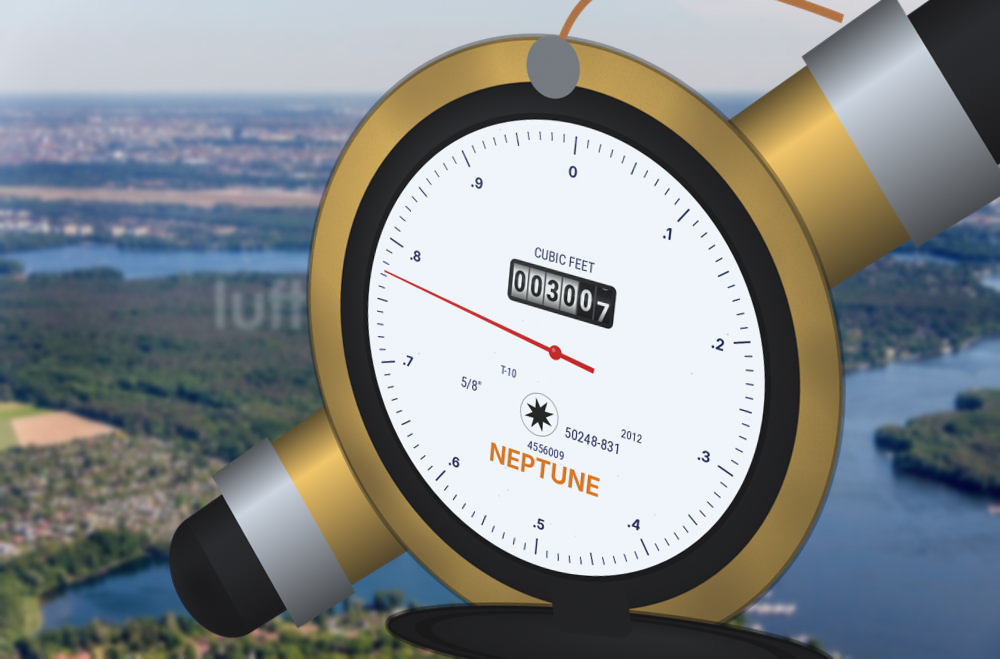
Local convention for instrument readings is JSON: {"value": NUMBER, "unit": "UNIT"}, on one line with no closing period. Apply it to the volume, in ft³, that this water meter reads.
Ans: {"value": 3006.77, "unit": "ft³"}
